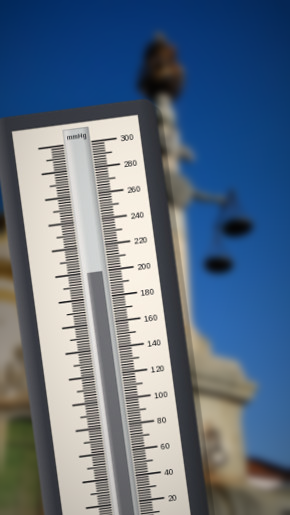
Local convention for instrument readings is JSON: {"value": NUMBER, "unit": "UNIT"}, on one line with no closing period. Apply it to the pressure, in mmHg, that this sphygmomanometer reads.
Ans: {"value": 200, "unit": "mmHg"}
